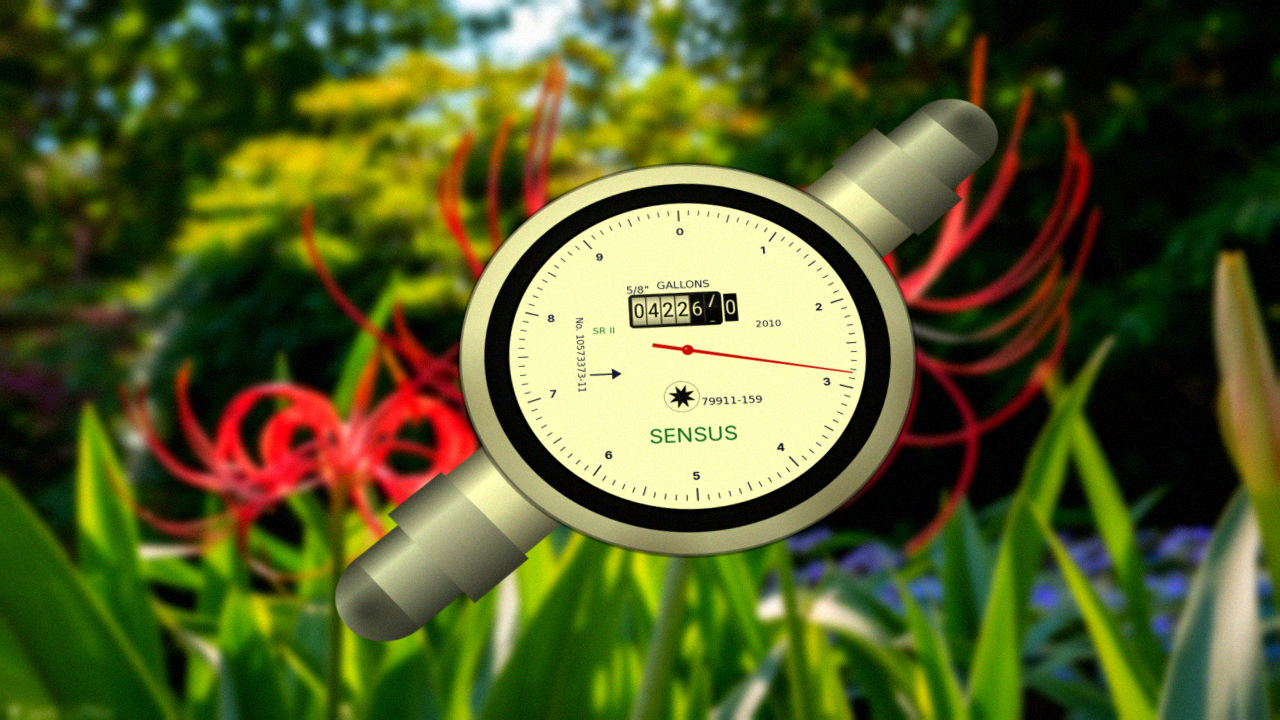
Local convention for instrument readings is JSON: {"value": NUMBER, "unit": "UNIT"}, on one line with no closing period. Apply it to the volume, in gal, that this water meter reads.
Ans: {"value": 422672.8, "unit": "gal"}
